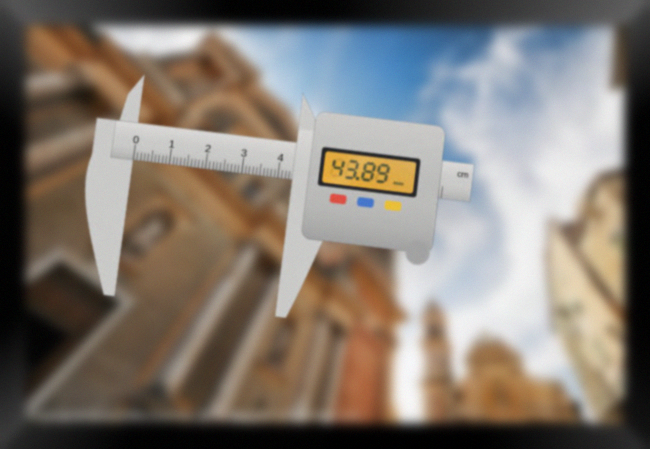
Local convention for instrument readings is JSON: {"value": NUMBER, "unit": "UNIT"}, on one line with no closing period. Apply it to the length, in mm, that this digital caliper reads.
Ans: {"value": 43.89, "unit": "mm"}
